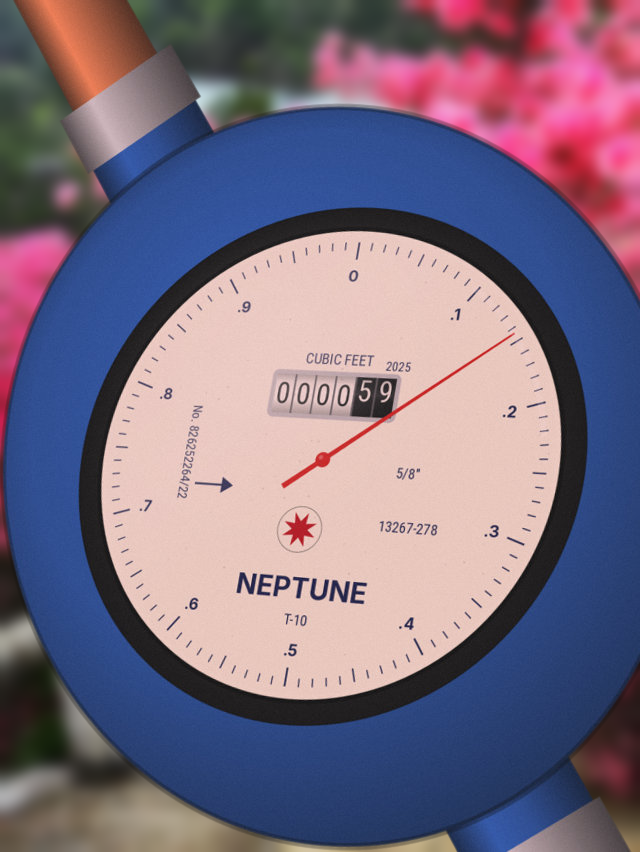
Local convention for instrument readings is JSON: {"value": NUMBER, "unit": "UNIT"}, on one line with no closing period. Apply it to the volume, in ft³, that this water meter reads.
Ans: {"value": 59.14, "unit": "ft³"}
